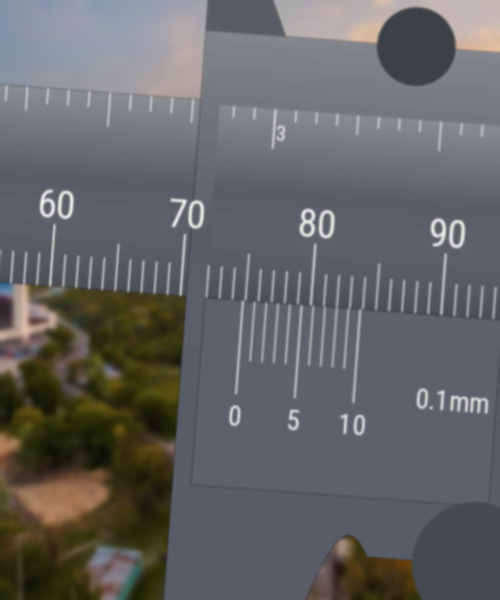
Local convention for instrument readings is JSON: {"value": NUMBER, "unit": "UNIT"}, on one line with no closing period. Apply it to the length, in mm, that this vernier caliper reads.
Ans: {"value": 74.8, "unit": "mm"}
